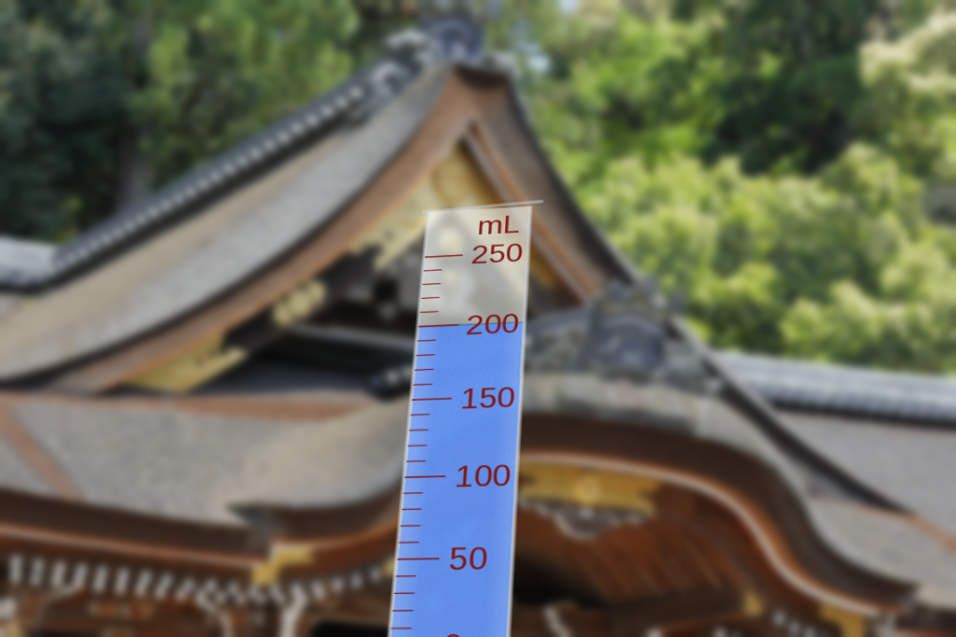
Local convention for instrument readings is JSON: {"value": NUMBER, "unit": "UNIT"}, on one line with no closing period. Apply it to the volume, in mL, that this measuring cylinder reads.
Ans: {"value": 200, "unit": "mL"}
